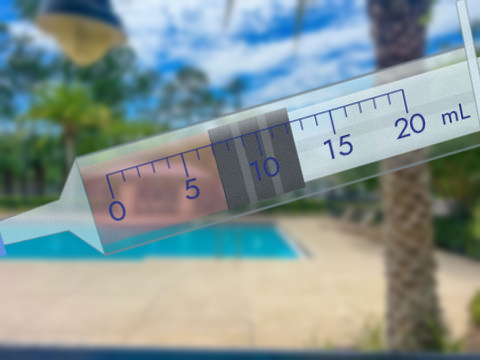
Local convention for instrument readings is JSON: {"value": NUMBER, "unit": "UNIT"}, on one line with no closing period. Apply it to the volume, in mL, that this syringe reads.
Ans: {"value": 7, "unit": "mL"}
